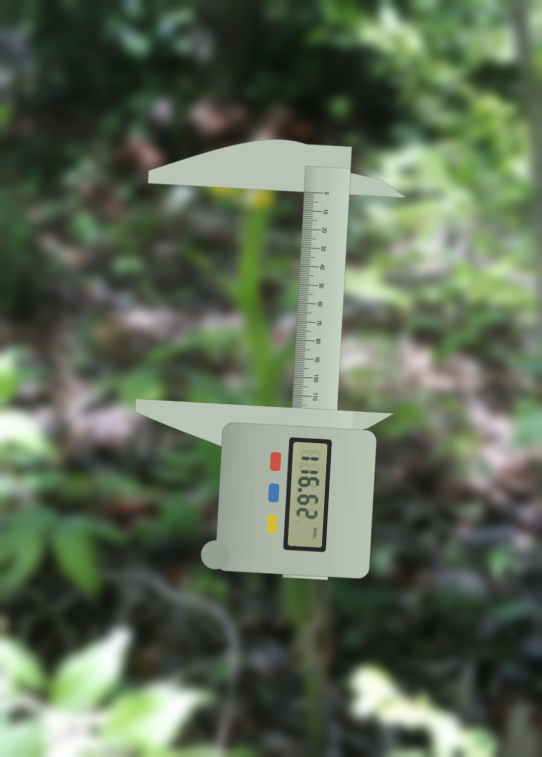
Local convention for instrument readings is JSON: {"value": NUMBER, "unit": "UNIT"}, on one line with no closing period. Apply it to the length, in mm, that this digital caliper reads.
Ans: {"value": 116.62, "unit": "mm"}
